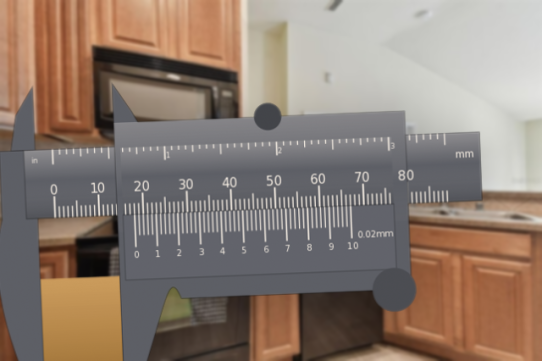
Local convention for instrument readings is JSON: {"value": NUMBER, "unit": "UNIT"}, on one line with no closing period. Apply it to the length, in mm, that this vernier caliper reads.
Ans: {"value": 18.0, "unit": "mm"}
